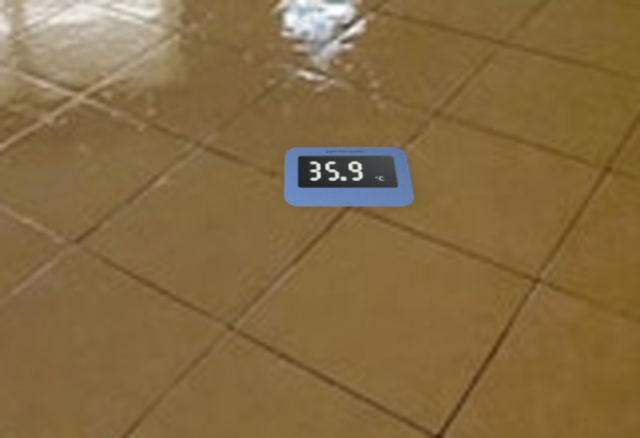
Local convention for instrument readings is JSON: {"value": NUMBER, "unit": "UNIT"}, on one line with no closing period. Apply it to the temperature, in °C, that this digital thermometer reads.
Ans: {"value": 35.9, "unit": "°C"}
